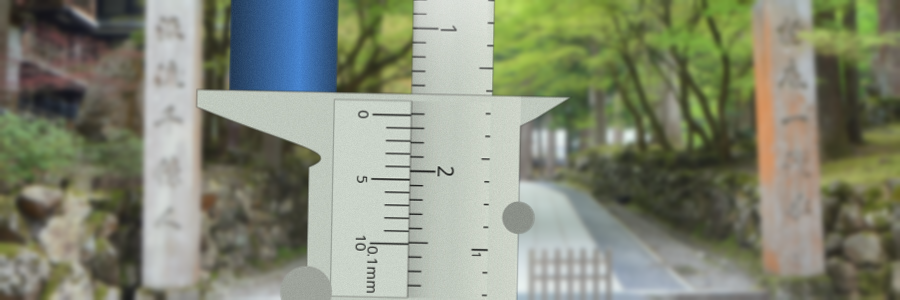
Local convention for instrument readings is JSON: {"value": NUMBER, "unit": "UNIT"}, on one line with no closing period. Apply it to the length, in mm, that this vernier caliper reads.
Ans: {"value": 16.1, "unit": "mm"}
